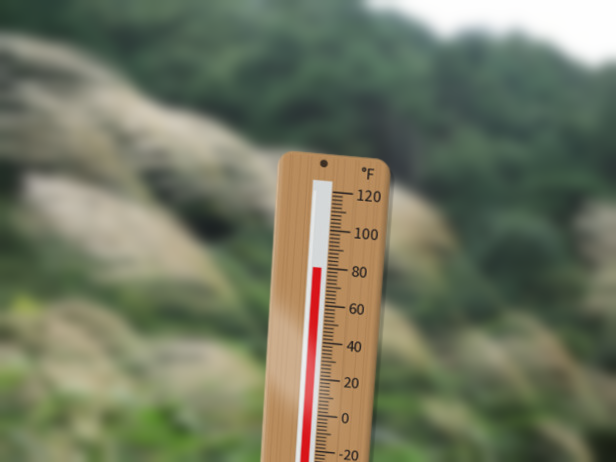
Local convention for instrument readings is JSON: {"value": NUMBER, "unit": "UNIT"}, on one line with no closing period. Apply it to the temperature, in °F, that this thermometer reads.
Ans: {"value": 80, "unit": "°F"}
